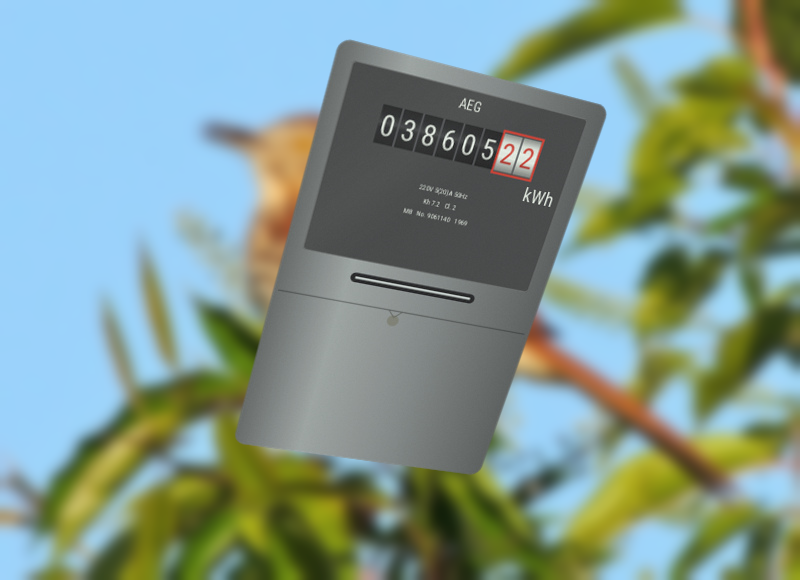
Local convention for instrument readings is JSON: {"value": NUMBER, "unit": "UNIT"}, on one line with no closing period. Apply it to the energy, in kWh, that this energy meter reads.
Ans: {"value": 38605.22, "unit": "kWh"}
